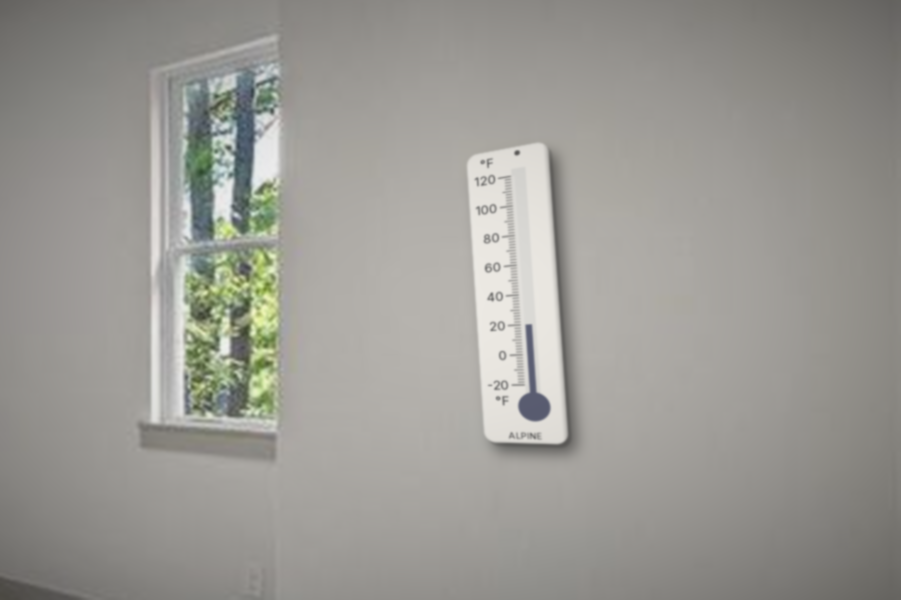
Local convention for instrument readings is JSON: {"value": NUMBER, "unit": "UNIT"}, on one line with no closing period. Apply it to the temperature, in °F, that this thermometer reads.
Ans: {"value": 20, "unit": "°F"}
